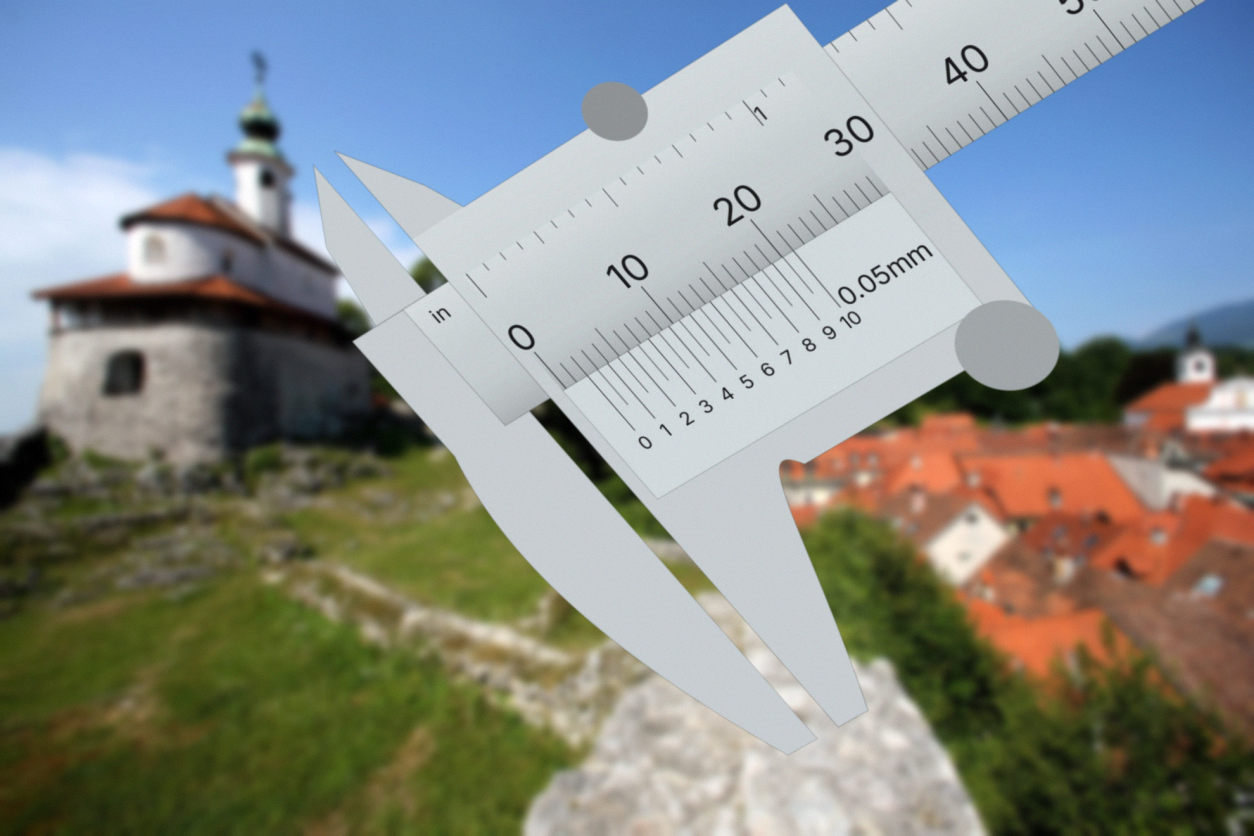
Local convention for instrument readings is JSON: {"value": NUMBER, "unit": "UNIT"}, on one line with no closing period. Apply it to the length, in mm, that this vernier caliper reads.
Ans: {"value": 2.0, "unit": "mm"}
